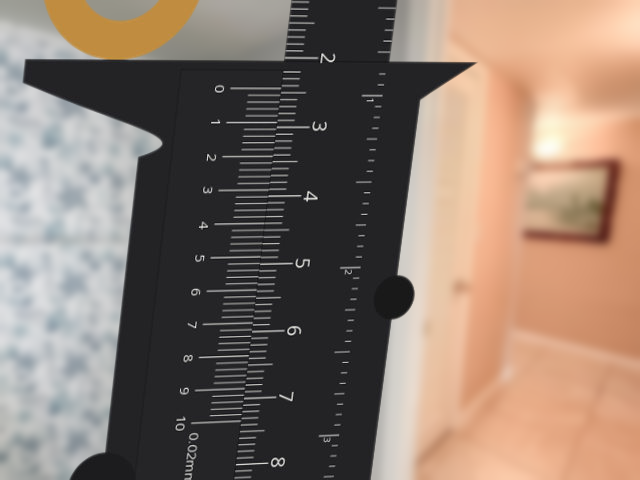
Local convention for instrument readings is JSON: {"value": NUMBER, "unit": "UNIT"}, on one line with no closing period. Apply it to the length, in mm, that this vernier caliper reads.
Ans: {"value": 24.4, "unit": "mm"}
